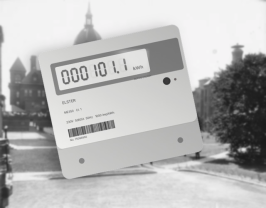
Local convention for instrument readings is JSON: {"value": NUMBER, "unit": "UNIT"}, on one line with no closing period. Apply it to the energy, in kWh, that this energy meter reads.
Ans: {"value": 101.1, "unit": "kWh"}
